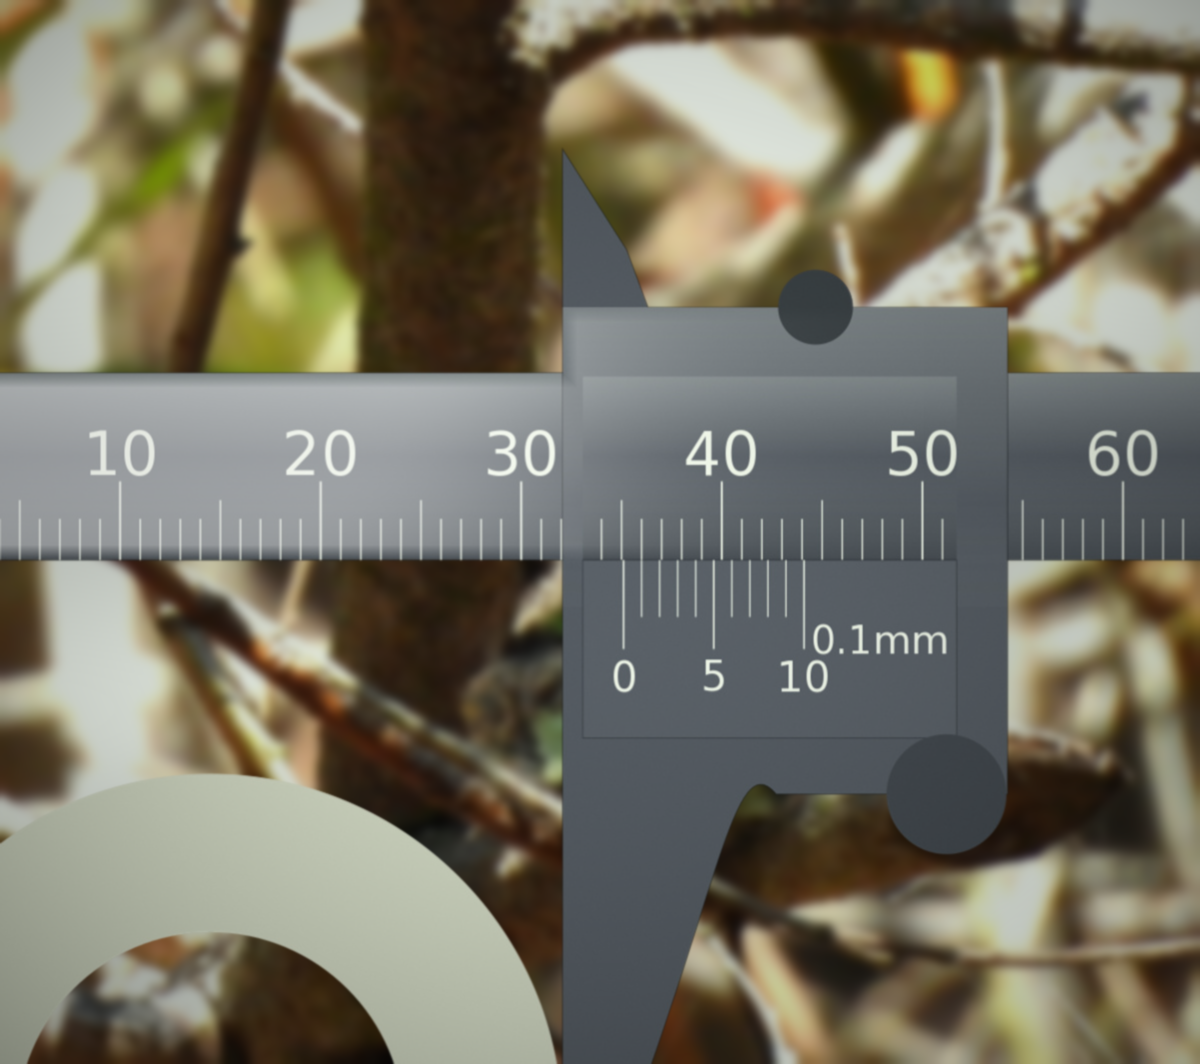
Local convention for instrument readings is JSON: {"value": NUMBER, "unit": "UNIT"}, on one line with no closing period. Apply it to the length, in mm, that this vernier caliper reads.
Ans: {"value": 35.1, "unit": "mm"}
